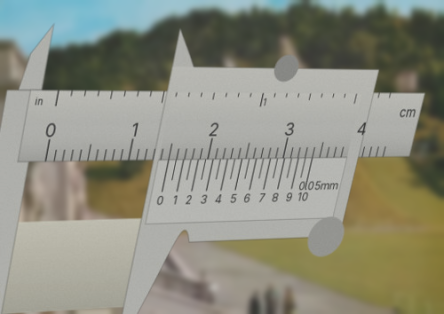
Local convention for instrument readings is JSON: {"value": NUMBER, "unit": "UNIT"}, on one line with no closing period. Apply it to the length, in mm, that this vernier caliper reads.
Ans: {"value": 15.0, "unit": "mm"}
